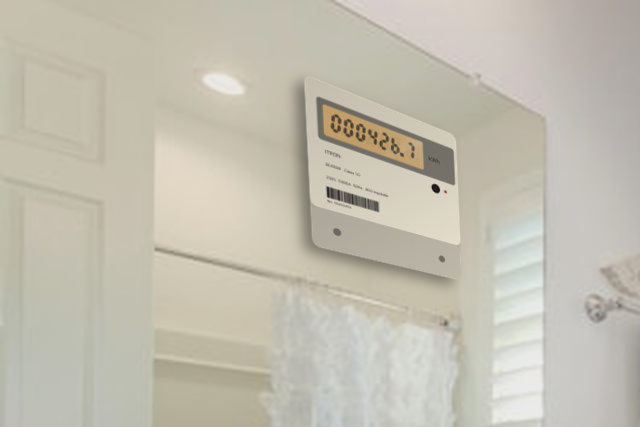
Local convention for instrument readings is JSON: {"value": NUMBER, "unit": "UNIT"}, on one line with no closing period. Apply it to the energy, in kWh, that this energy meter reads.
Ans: {"value": 426.7, "unit": "kWh"}
